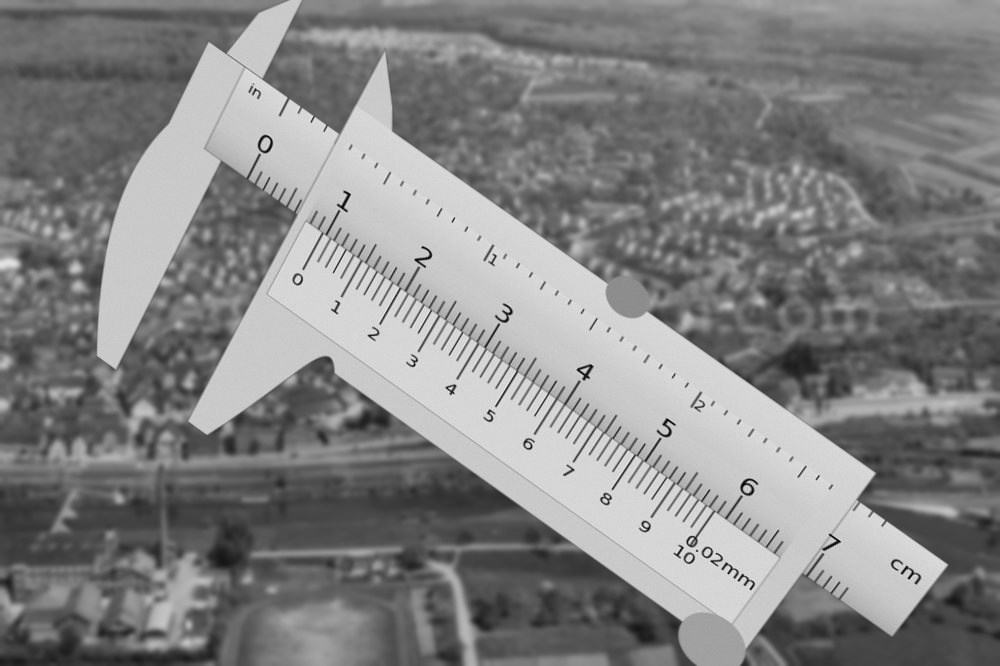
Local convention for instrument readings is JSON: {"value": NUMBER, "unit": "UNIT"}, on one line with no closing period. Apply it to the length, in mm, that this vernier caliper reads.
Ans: {"value": 9.6, "unit": "mm"}
